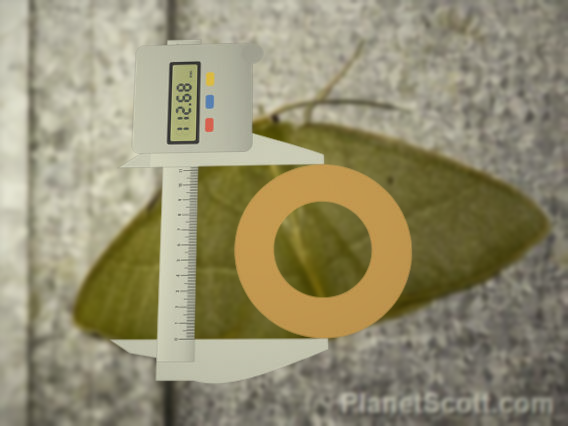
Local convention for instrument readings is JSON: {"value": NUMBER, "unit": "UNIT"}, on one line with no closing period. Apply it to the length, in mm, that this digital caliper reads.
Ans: {"value": 112.68, "unit": "mm"}
